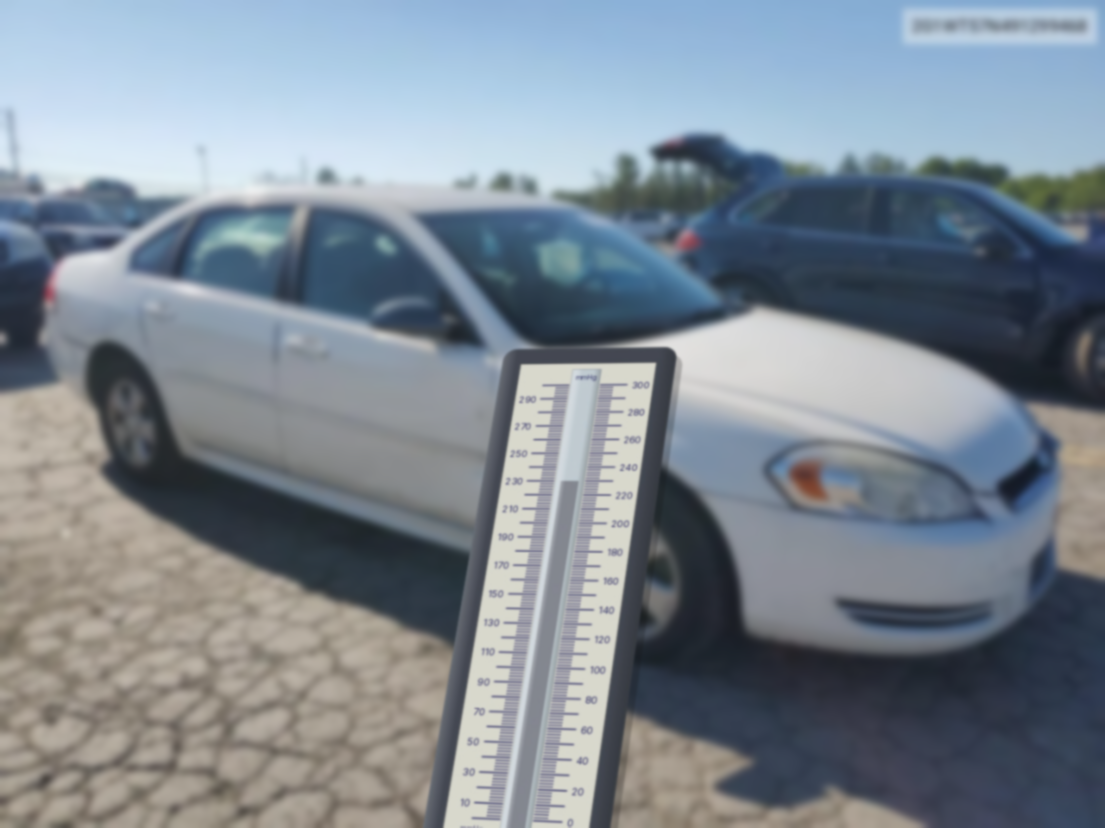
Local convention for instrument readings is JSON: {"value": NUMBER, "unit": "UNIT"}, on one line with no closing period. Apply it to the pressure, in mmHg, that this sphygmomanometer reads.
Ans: {"value": 230, "unit": "mmHg"}
